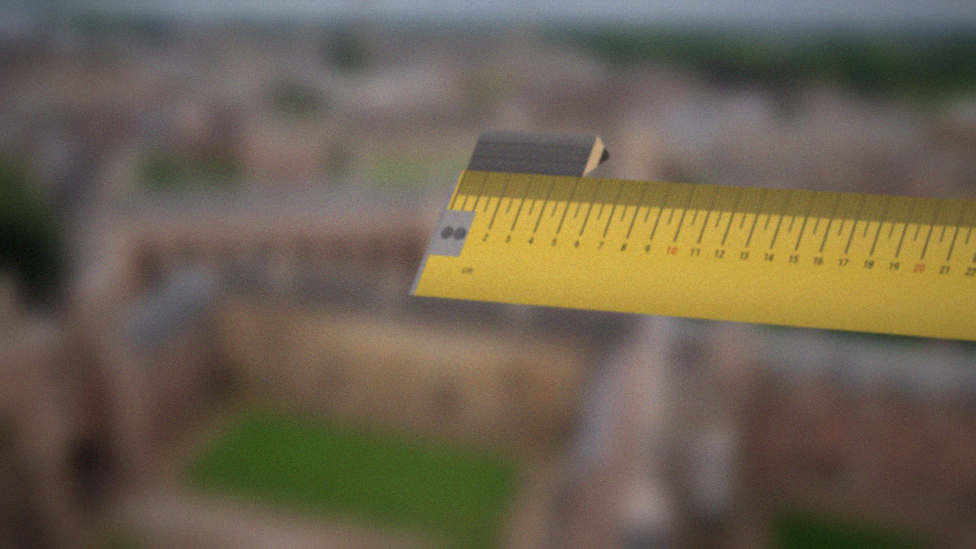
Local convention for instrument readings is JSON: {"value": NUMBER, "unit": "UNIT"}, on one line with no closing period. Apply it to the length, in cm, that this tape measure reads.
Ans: {"value": 6, "unit": "cm"}
